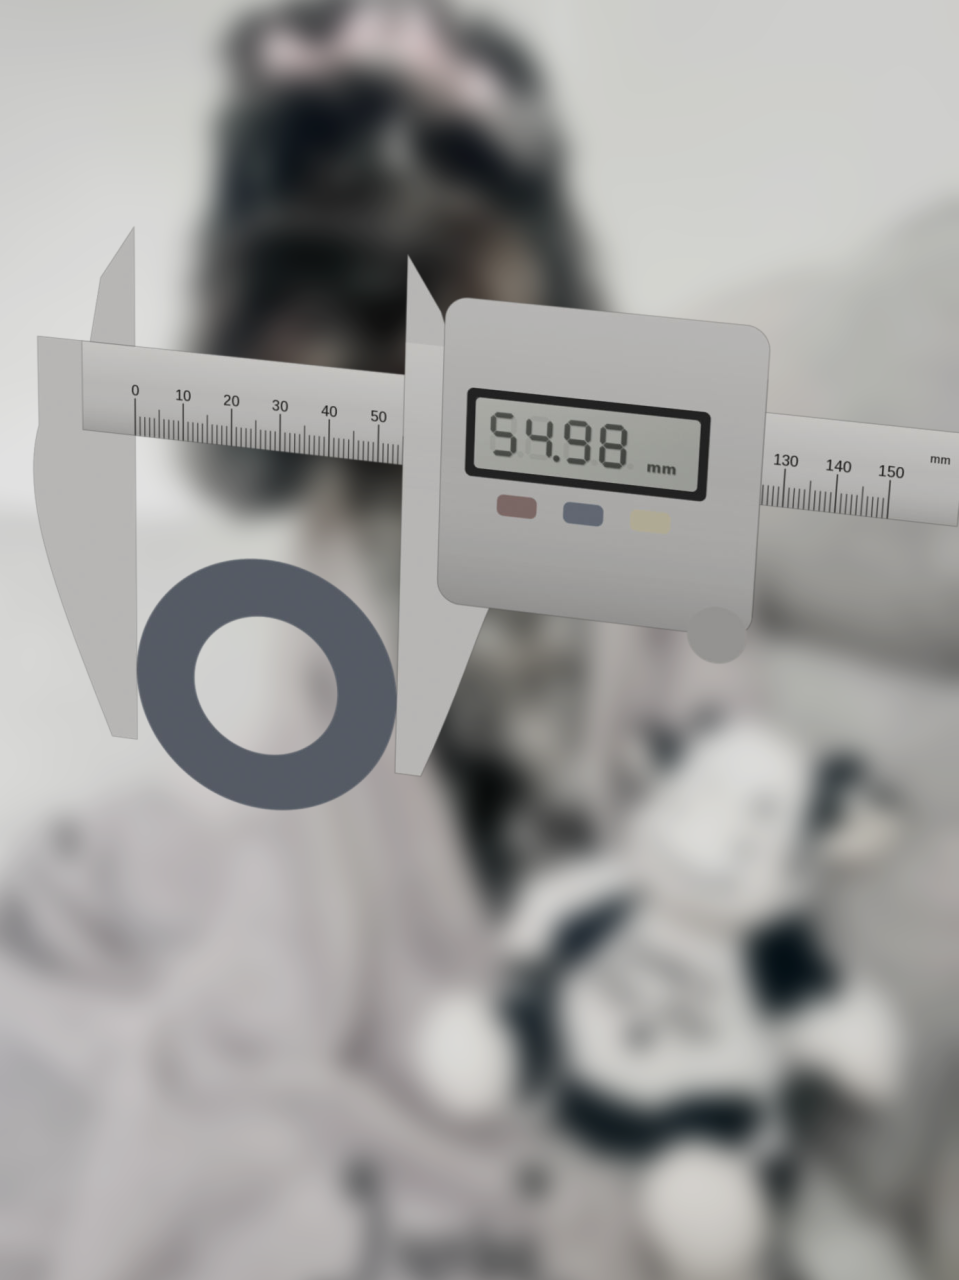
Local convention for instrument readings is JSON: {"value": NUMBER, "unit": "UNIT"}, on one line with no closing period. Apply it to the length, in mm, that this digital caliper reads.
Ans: {"value": 54.98, "unit": "mm"}
